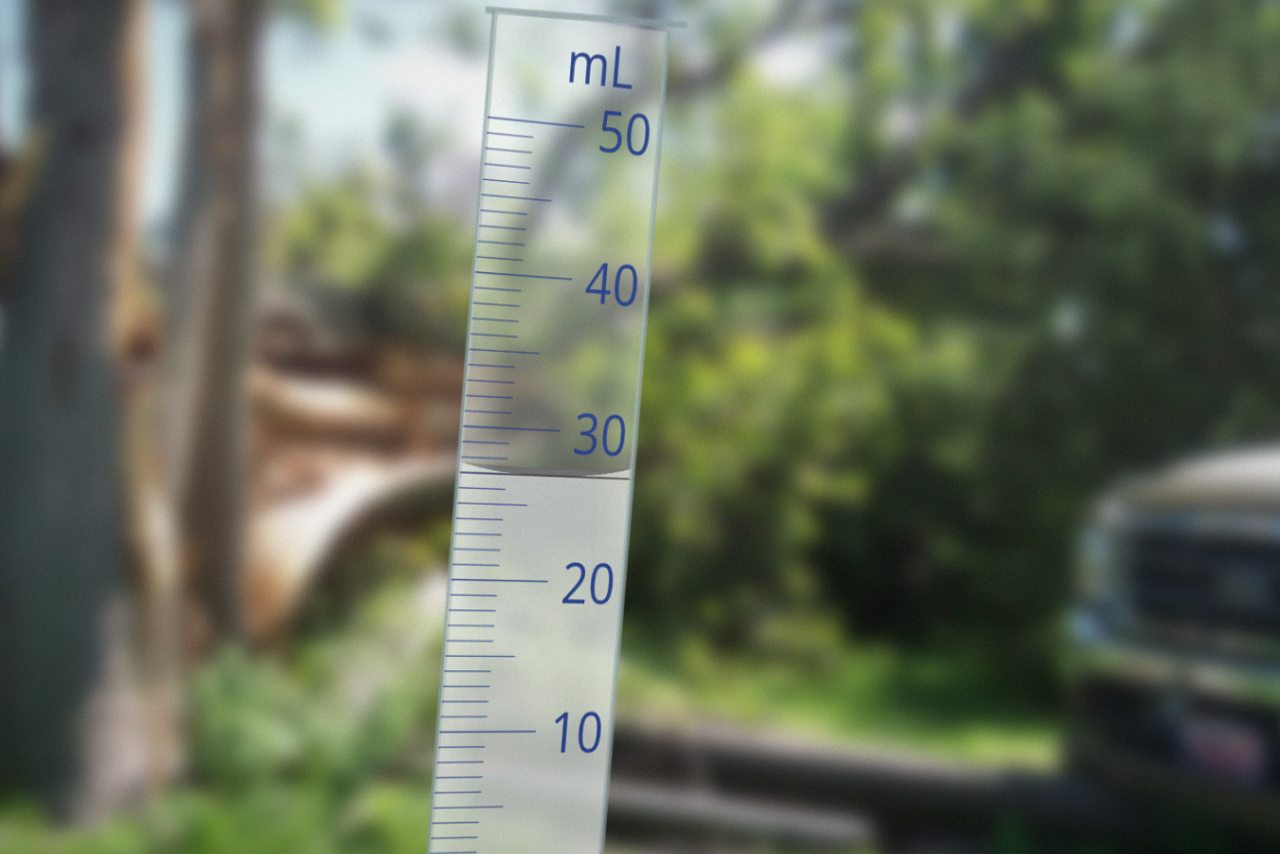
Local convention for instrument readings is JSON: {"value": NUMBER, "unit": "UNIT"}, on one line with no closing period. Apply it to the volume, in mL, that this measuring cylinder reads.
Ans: {"value": 27, "unit": "mL"}
